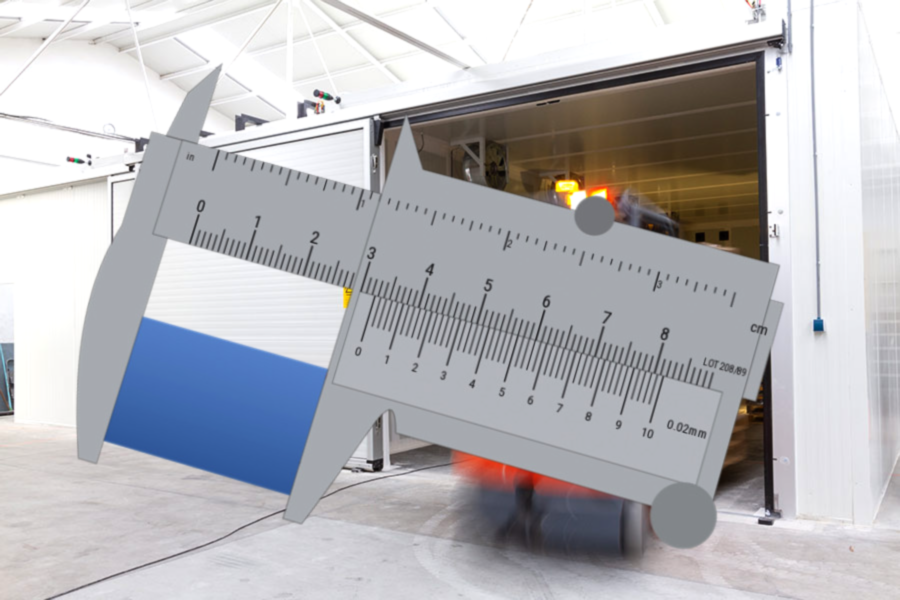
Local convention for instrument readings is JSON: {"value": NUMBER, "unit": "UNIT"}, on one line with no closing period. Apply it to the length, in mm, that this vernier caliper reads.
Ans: {"value": 32.5, "unit": "mm"}
